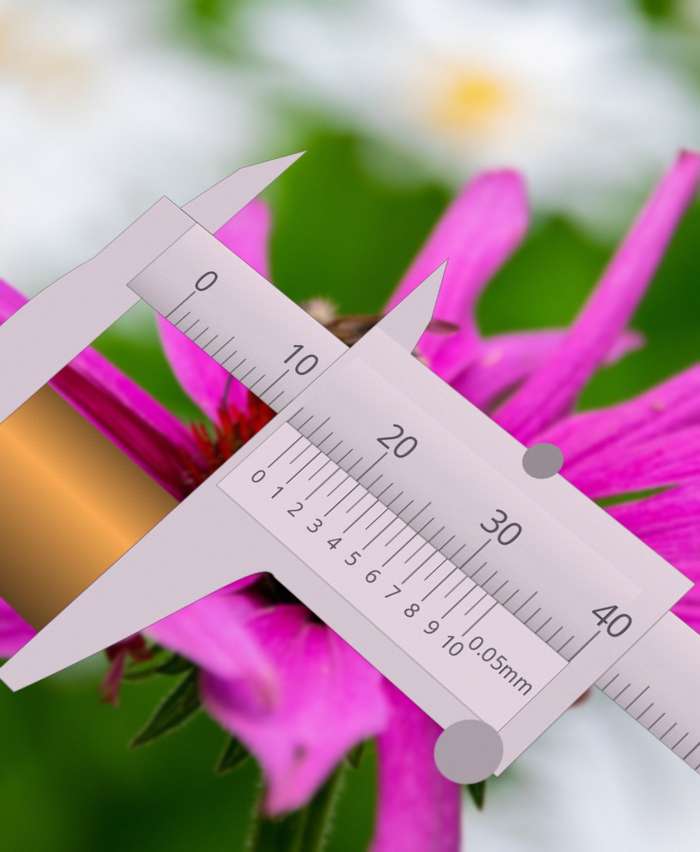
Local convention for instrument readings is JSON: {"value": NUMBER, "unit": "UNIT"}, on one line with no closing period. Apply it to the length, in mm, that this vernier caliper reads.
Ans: {"value": 14.6, "unit": "mm"}
